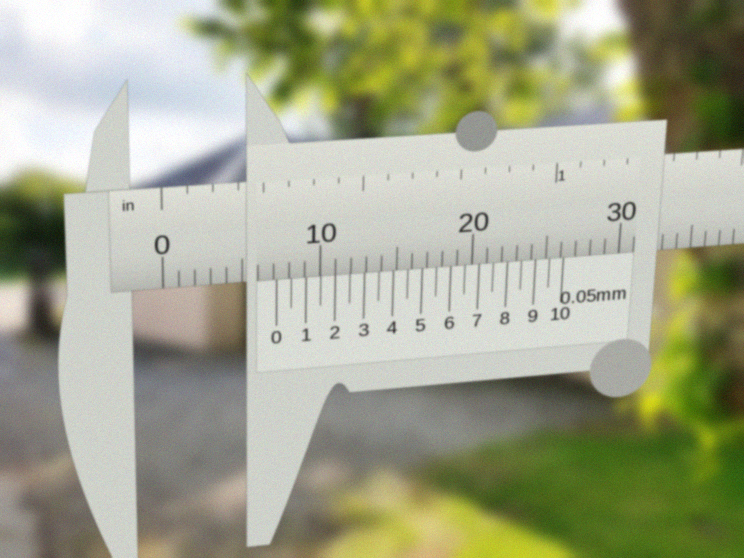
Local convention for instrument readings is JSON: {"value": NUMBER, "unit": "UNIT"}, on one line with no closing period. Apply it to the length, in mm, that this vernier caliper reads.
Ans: {"value": 7.2, "unit": "mm"}
